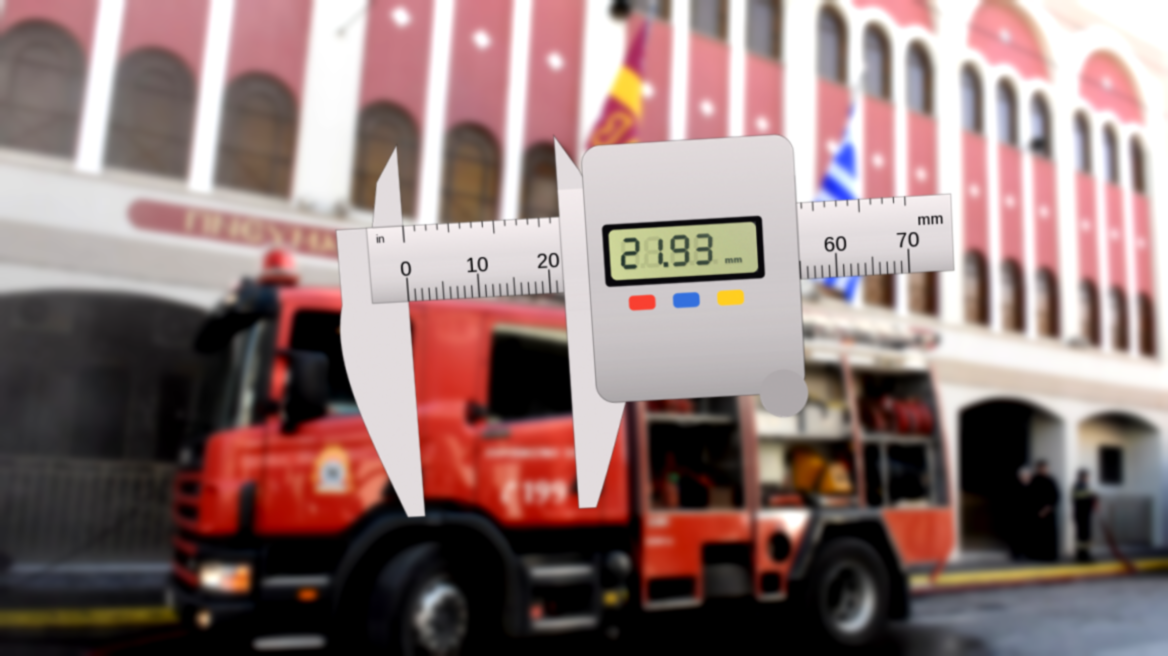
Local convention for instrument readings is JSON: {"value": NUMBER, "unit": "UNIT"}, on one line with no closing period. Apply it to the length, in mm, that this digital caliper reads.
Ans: {"value": 21.93, "unit": "mm"}
